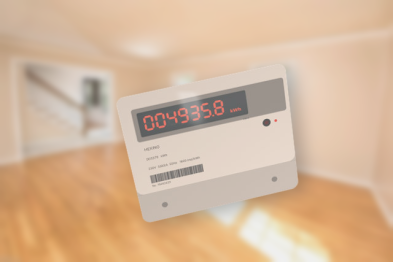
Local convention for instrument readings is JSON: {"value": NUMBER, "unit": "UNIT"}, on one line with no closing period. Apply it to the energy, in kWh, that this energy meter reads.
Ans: {"value": 4935.8, "unit": "kWh"}
